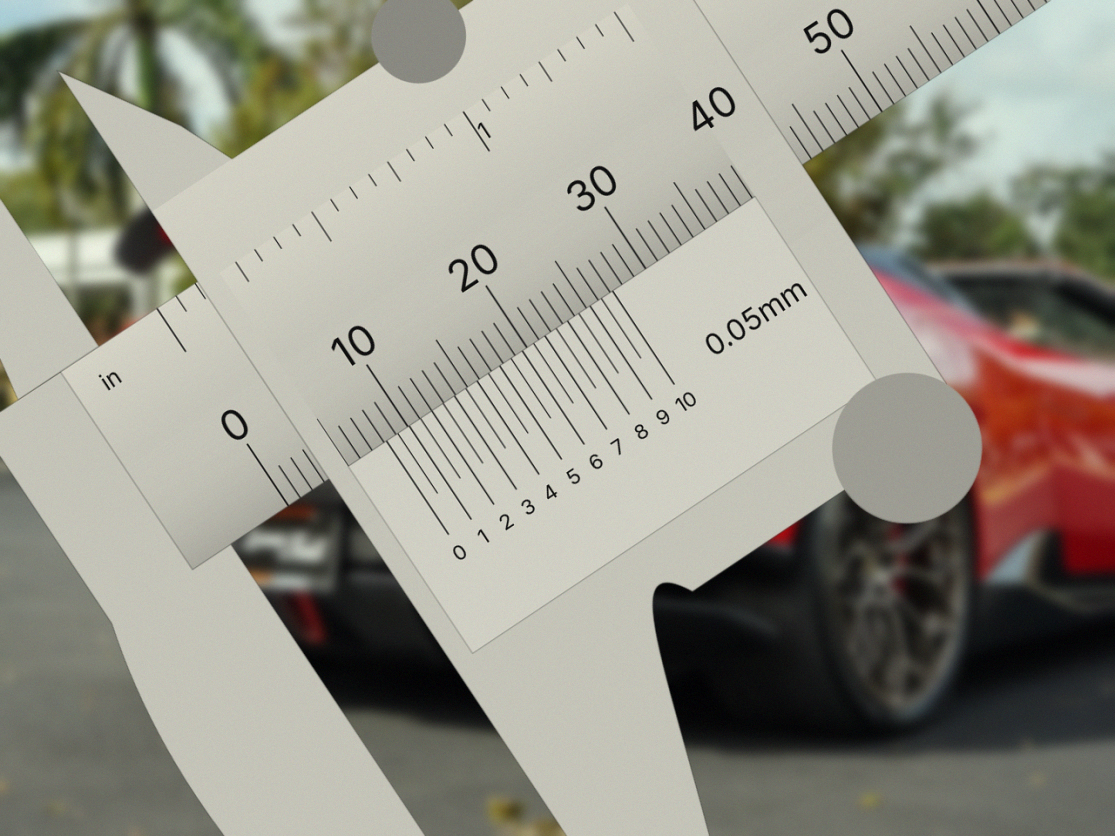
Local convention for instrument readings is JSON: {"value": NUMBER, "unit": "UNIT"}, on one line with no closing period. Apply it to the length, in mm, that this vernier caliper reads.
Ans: {"value": 8.2, "unit": "mm"}
